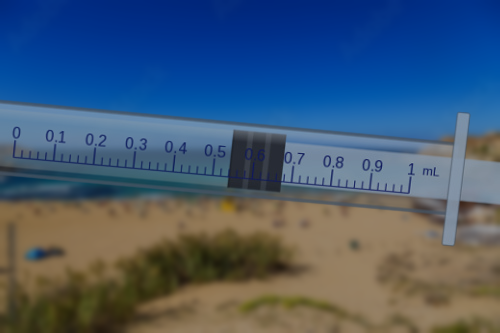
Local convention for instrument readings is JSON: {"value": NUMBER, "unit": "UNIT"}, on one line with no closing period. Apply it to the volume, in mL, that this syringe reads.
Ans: {"value": 0.54, "unit": "mL"}
